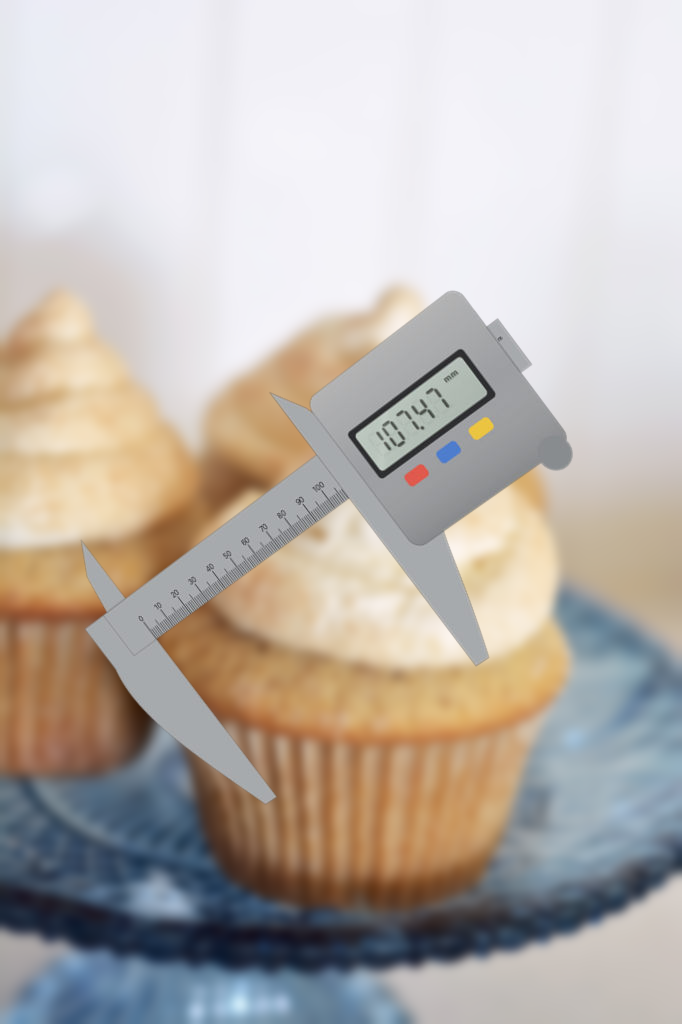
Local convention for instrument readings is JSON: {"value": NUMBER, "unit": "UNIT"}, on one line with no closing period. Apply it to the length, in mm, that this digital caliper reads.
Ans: {"value": 107.47, "unit": "mm"}
